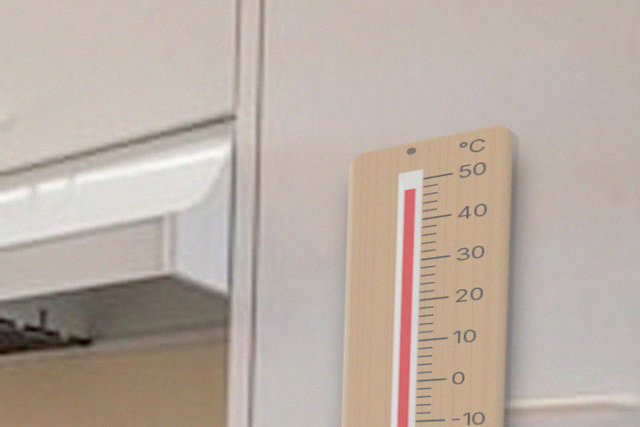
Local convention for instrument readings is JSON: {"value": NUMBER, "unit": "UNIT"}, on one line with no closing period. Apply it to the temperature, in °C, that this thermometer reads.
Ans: {"value": 48, "unit": "°C"}
